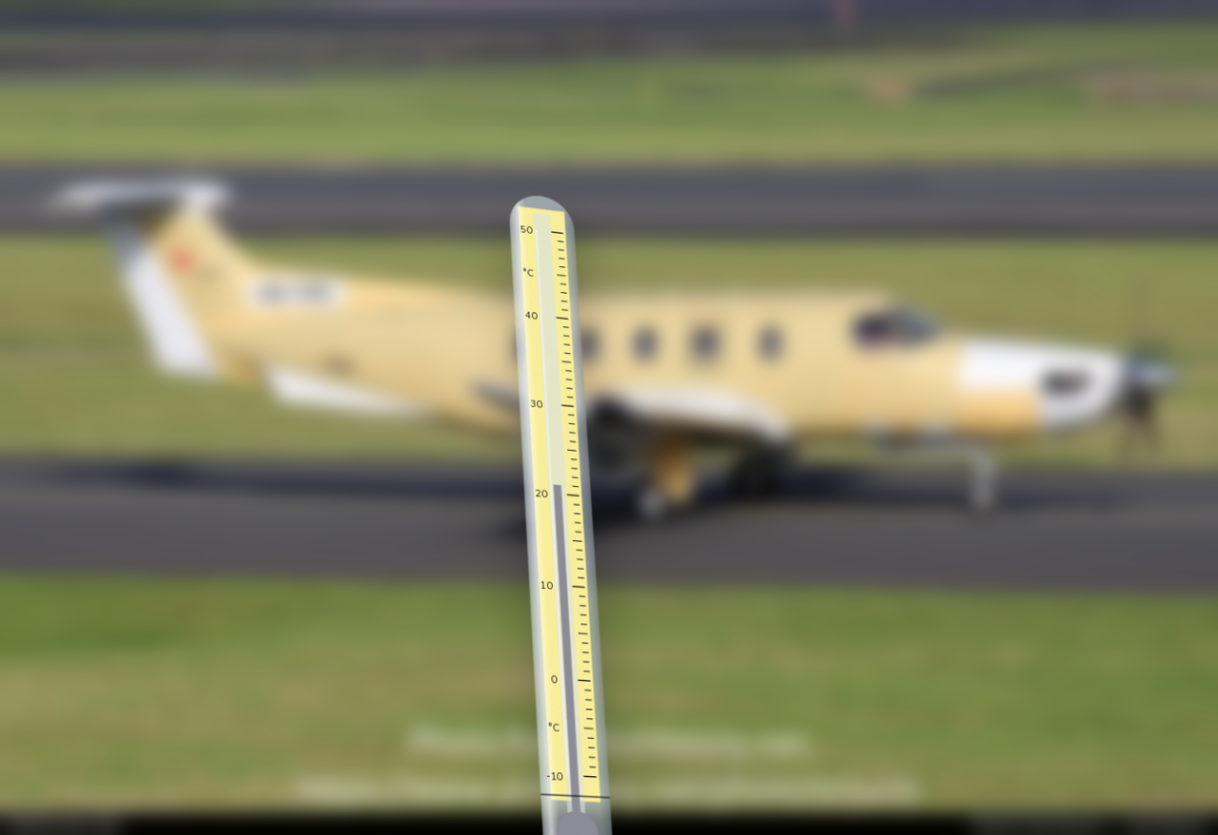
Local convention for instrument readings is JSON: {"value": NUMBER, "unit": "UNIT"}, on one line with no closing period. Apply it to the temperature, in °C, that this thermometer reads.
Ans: {"value": 21, "unit": "°C"}
